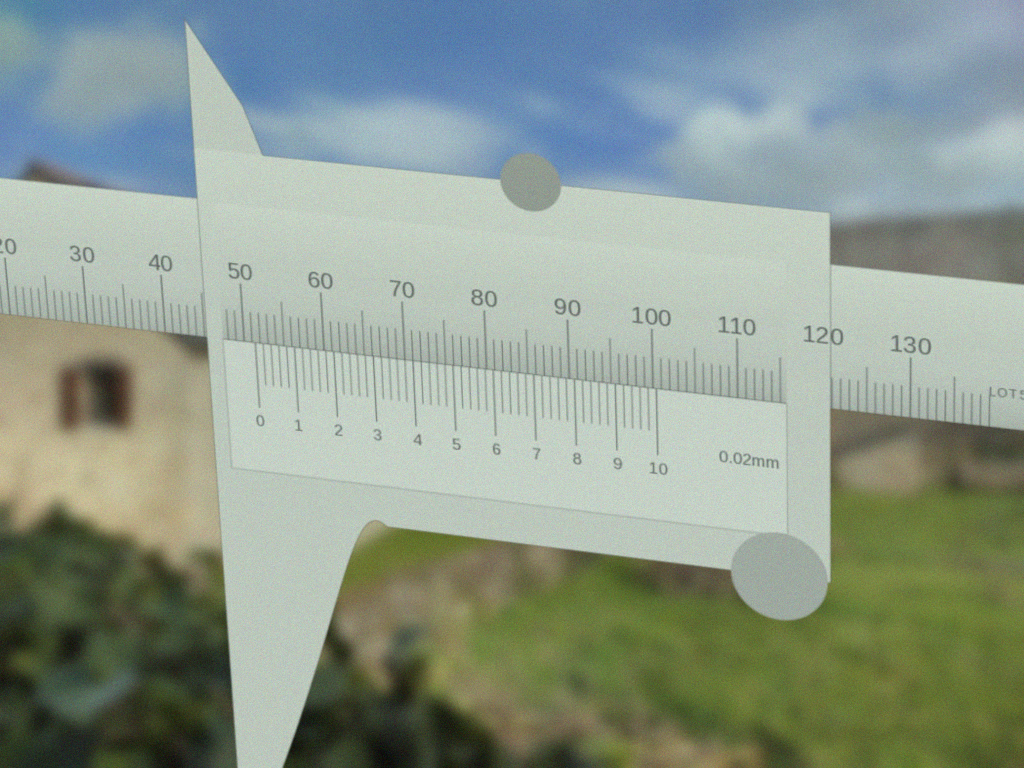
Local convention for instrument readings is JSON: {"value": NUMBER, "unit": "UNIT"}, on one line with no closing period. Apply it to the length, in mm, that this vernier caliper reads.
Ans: {"value": 51.4, "unit": "mm"}
